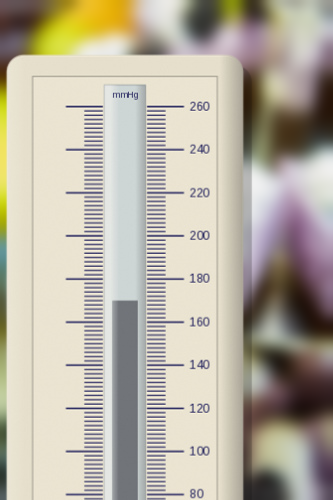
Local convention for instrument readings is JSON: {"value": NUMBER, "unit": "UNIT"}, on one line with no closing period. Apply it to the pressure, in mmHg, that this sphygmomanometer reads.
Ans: {"value": 170, "unit": "mmHg"}
